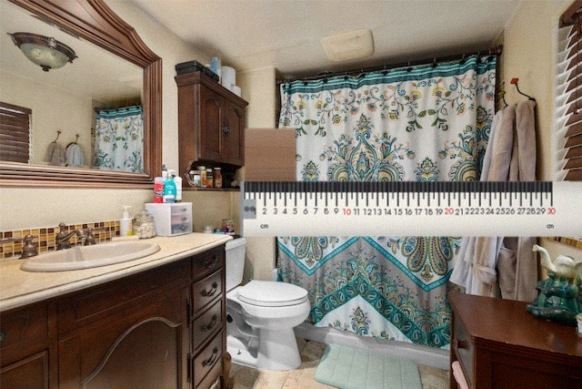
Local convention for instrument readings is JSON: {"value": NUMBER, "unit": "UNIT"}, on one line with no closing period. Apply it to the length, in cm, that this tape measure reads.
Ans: {"value": 5, "unit": "cm"}
